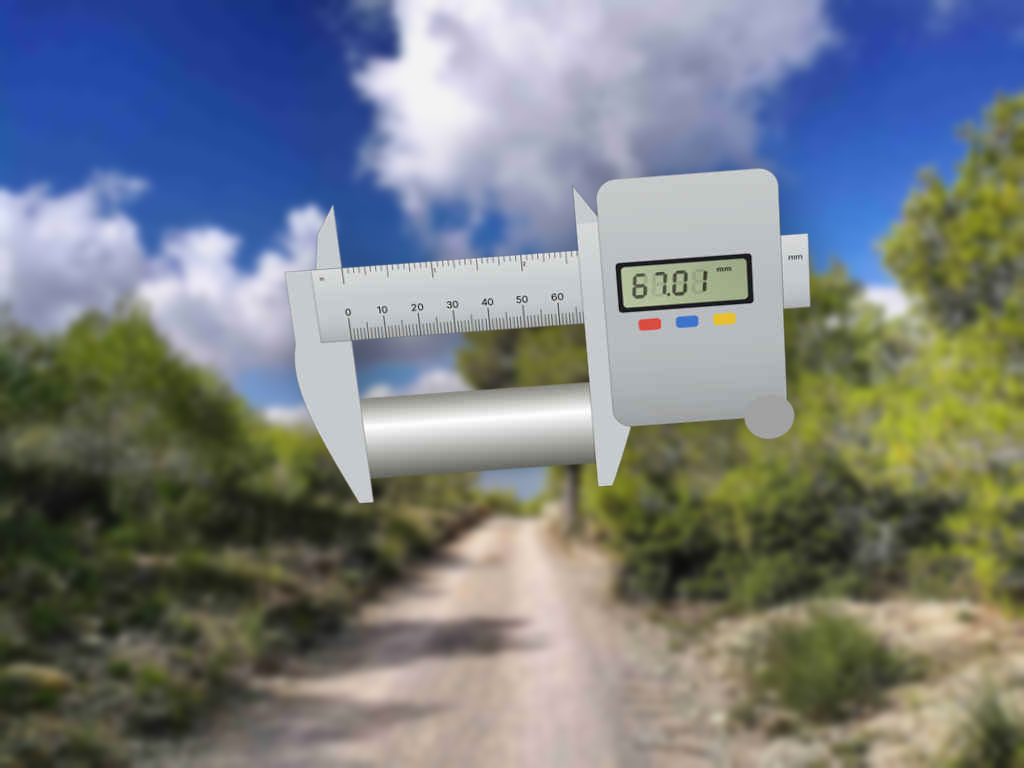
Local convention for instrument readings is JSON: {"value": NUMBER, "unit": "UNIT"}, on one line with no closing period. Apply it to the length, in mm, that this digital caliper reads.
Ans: {"value": 67.01, "unit": "mm"}
